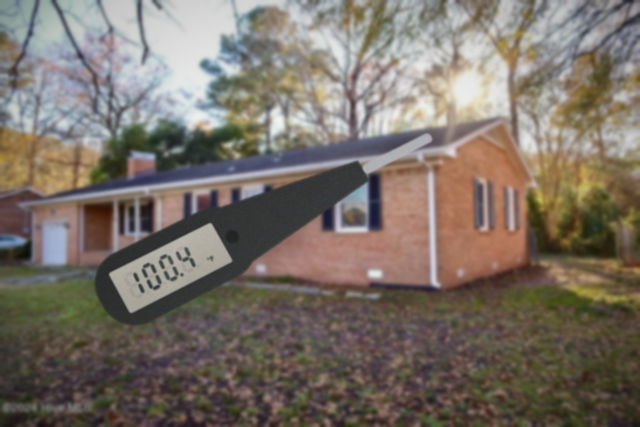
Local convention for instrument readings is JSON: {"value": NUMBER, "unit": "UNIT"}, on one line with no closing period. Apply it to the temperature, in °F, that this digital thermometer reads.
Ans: {"value": 100.4, "unit": "°F"}
